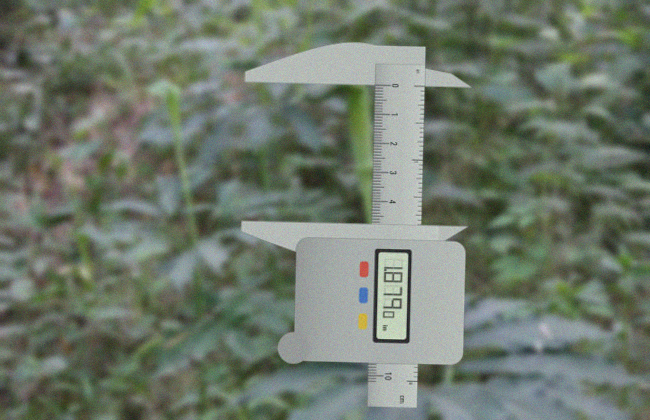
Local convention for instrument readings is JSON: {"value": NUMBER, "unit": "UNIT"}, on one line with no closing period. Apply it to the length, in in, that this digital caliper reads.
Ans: {"value": 1.8790, "unit": "in"}
